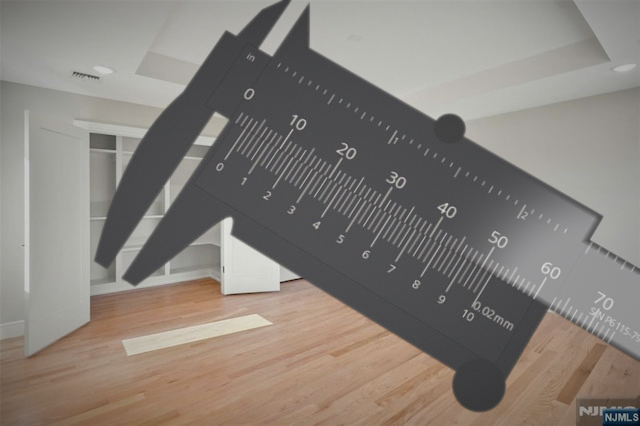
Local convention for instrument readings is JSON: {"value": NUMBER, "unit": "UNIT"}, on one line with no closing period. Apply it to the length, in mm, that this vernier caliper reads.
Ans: {"value": 3.0, "unit": "mm"}
